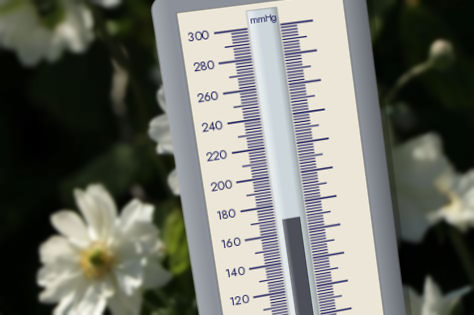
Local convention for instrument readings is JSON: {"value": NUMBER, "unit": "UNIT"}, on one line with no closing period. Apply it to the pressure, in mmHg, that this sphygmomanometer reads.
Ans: {"value": 170, "unit": "mmHg"}
